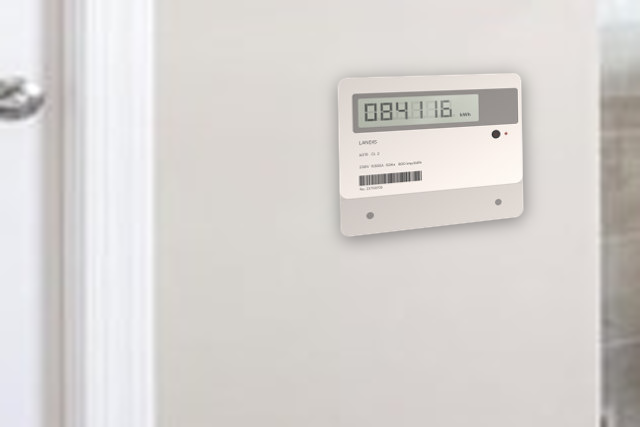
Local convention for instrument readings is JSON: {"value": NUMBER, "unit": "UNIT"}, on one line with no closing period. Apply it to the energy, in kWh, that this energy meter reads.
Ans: {"value": 84116, "unit": "kWh"}
